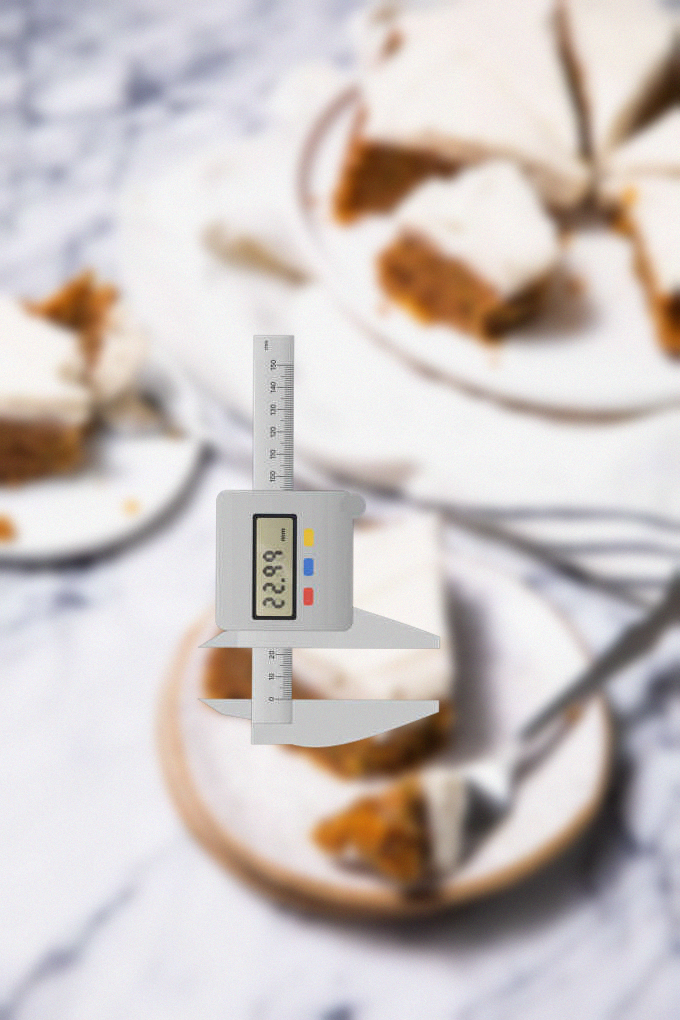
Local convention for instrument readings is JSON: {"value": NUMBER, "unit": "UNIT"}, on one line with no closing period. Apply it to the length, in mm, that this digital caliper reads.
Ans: {"value": 22.99, "unit": "mm"}
